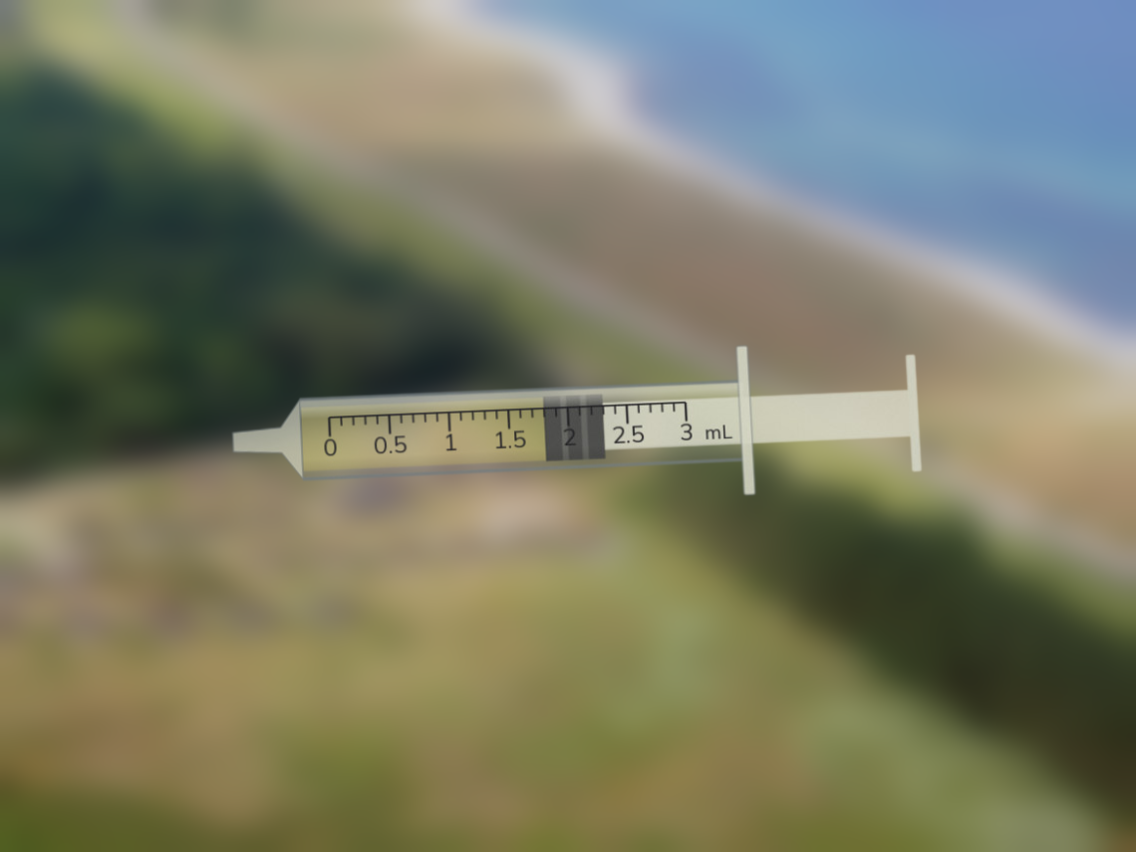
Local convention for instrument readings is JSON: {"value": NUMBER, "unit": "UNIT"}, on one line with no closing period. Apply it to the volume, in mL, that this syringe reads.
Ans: {"value": 1.8, "unit": "mL"}
